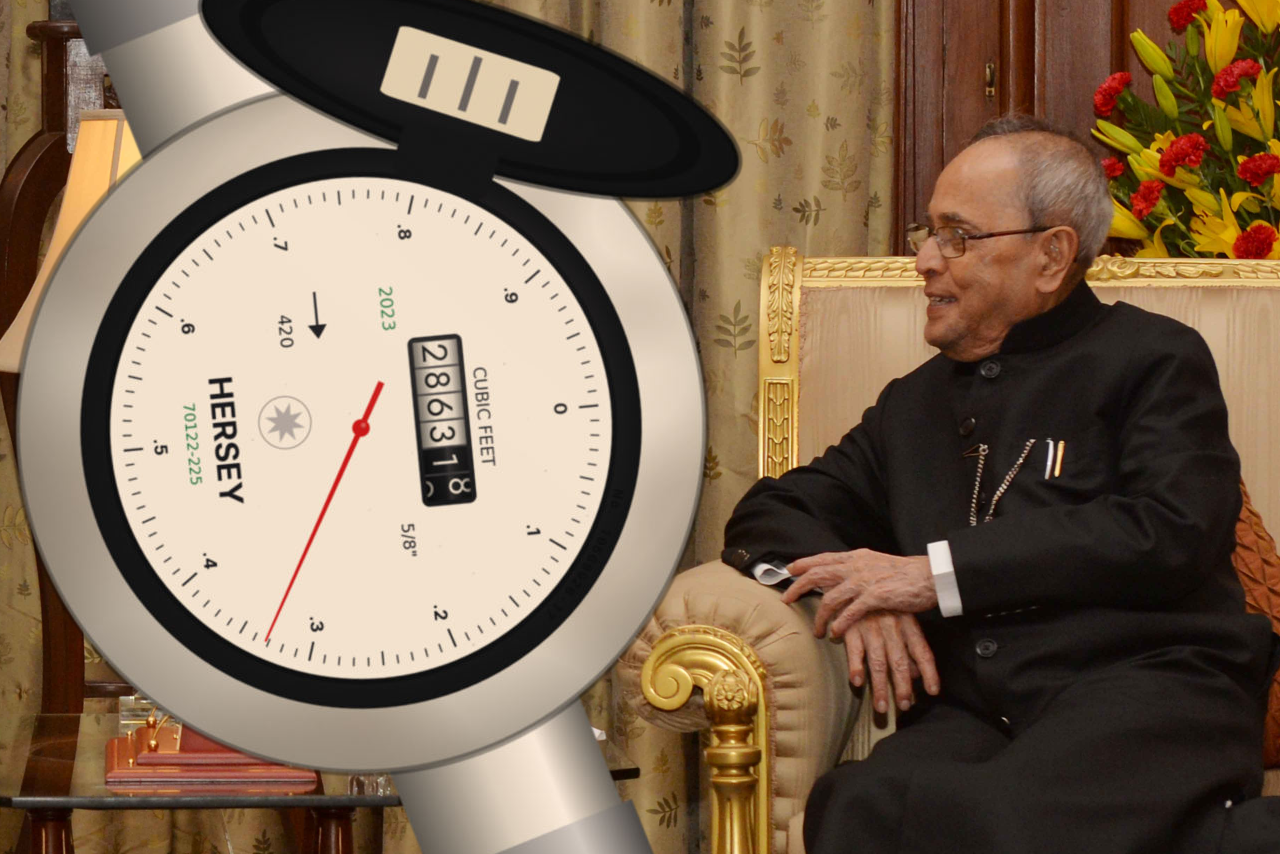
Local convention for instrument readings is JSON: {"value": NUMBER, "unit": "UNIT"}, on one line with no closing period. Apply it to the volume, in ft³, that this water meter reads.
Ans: {"value": 286318.33, "unit": "ft³"}
